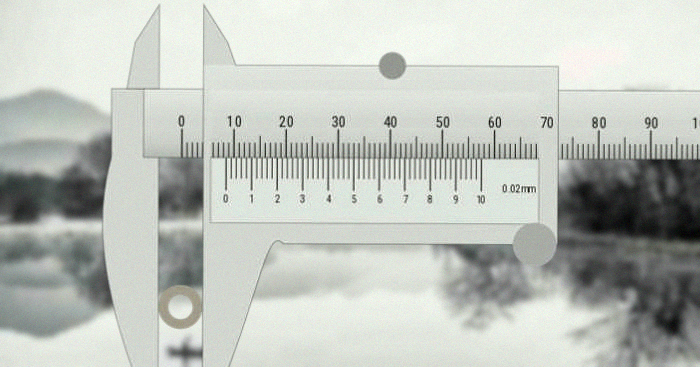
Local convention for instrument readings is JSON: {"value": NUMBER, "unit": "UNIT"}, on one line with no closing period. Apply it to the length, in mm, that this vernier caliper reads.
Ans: {"value": 8.5, "unit": "mm"}
